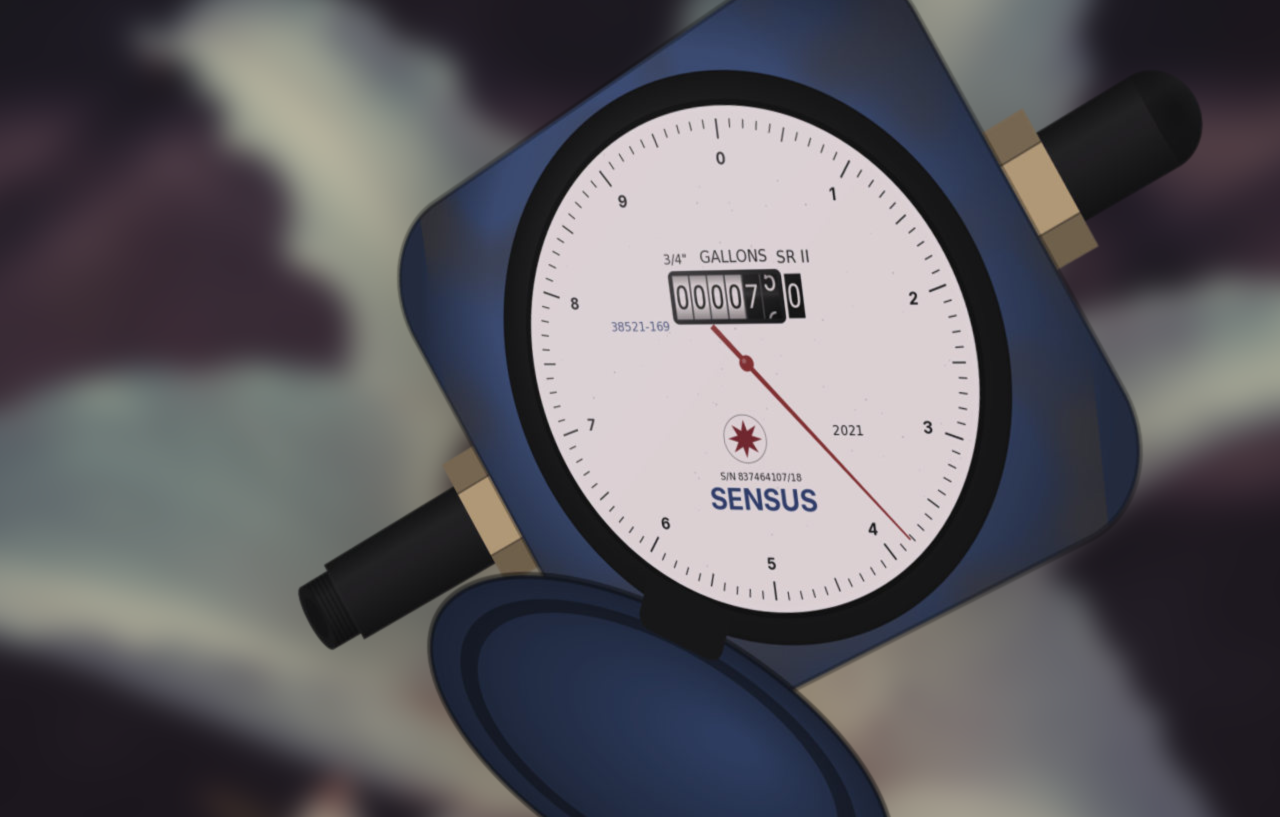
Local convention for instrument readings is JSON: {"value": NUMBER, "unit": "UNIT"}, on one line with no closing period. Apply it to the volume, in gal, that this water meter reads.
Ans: {"value": 753.8, "unit": "gal"}
